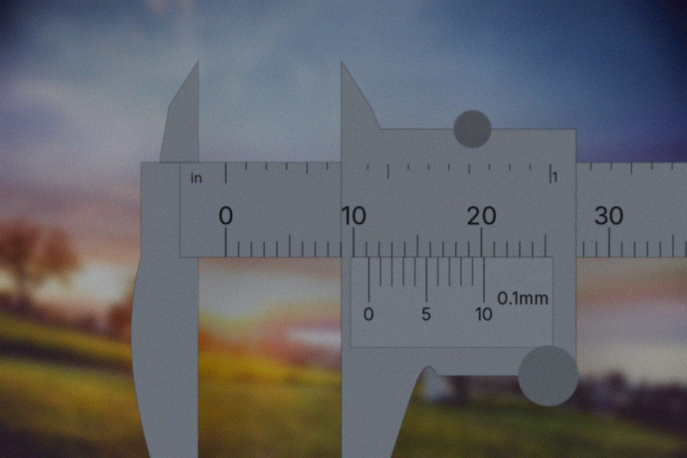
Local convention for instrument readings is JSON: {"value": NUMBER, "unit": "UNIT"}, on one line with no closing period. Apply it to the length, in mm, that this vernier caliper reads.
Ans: {"value": 11.2, "unit": "mm"}
